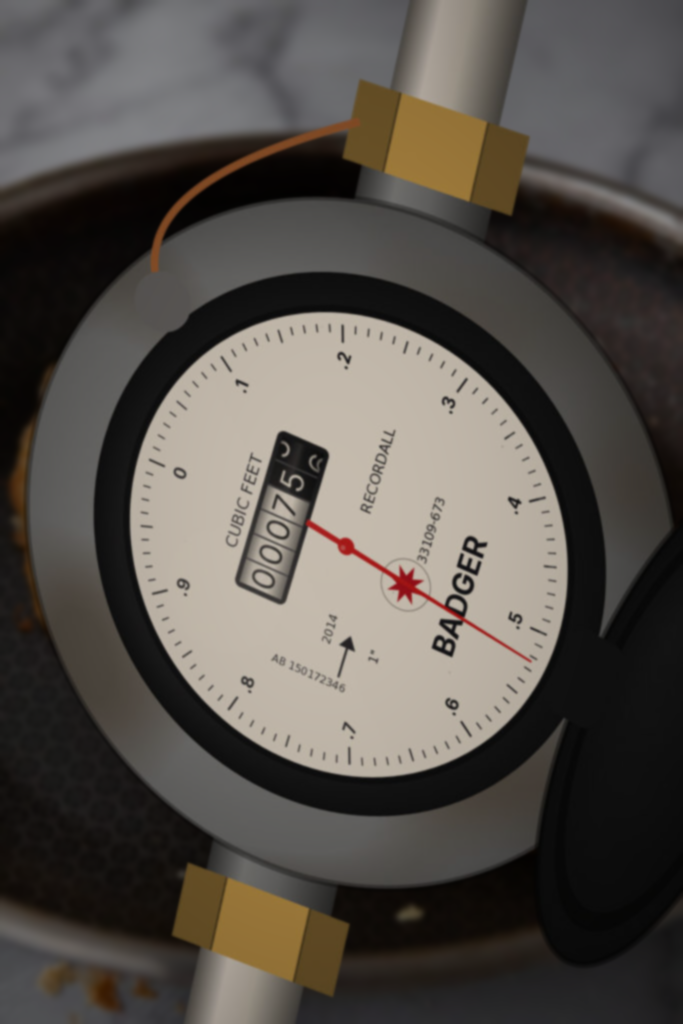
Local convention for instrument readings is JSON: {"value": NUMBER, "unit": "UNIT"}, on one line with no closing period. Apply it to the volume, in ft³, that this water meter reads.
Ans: {"value": 755.52, "unit": "ft³"}
